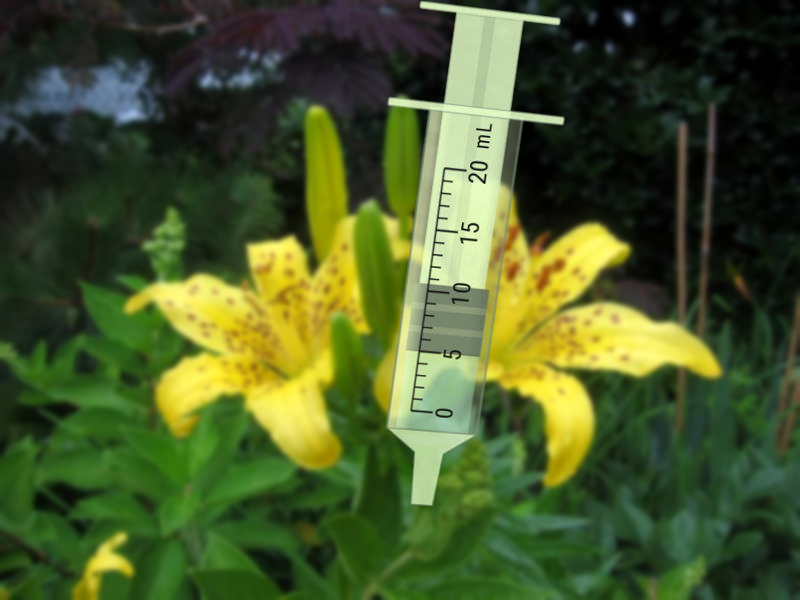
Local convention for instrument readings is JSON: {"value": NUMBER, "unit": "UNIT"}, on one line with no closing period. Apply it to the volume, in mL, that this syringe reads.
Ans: {"value": 5, "unit": "mL"}
